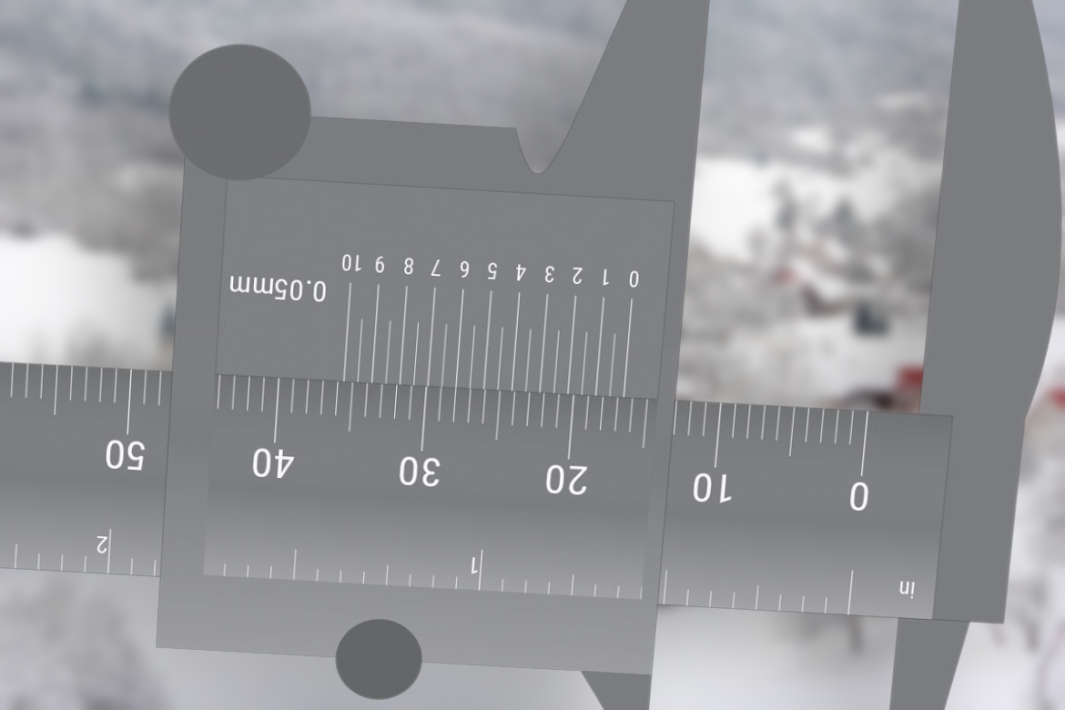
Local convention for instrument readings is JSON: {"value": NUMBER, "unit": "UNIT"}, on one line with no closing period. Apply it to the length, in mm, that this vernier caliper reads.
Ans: {"value": 16.6, "unit": "mm"}
